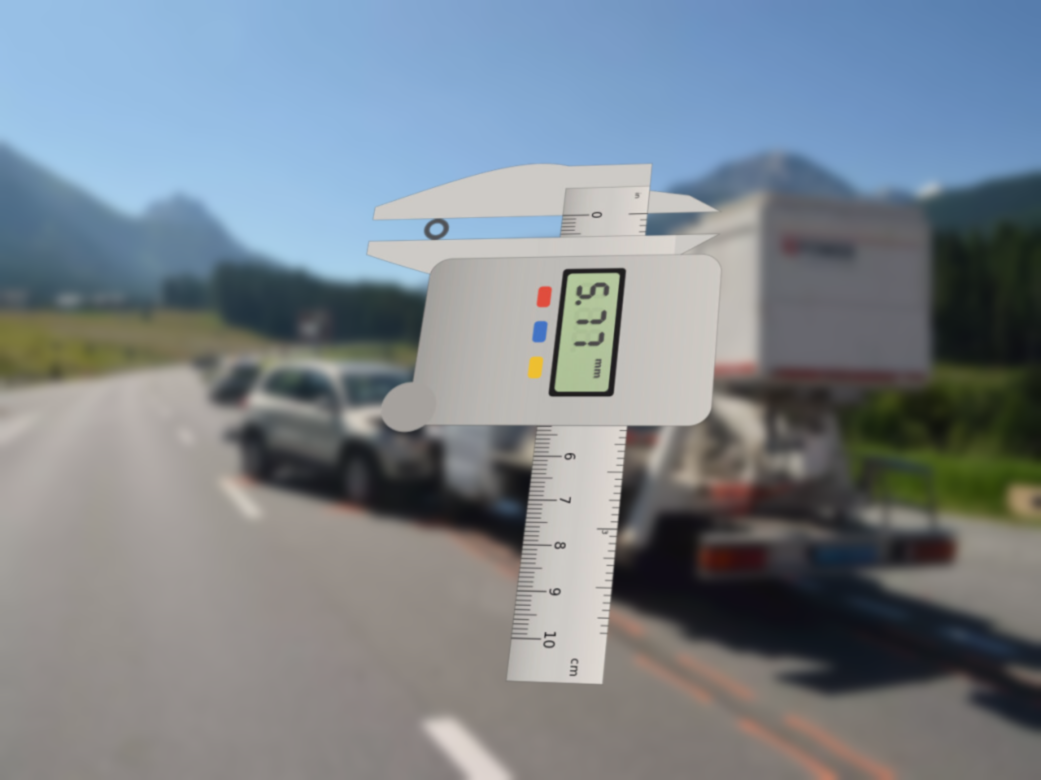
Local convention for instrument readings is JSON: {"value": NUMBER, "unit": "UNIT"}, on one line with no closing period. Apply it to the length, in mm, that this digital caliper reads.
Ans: {"value": 5.77, "unit": "mm"}
